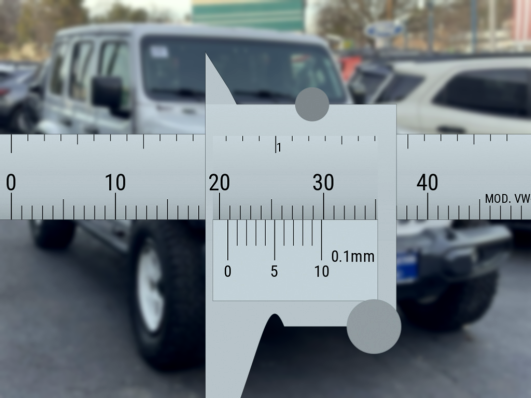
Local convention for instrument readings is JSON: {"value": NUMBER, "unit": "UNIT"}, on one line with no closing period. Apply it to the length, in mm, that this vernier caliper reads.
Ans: {"value": 20.8, "unit": "mm"}
